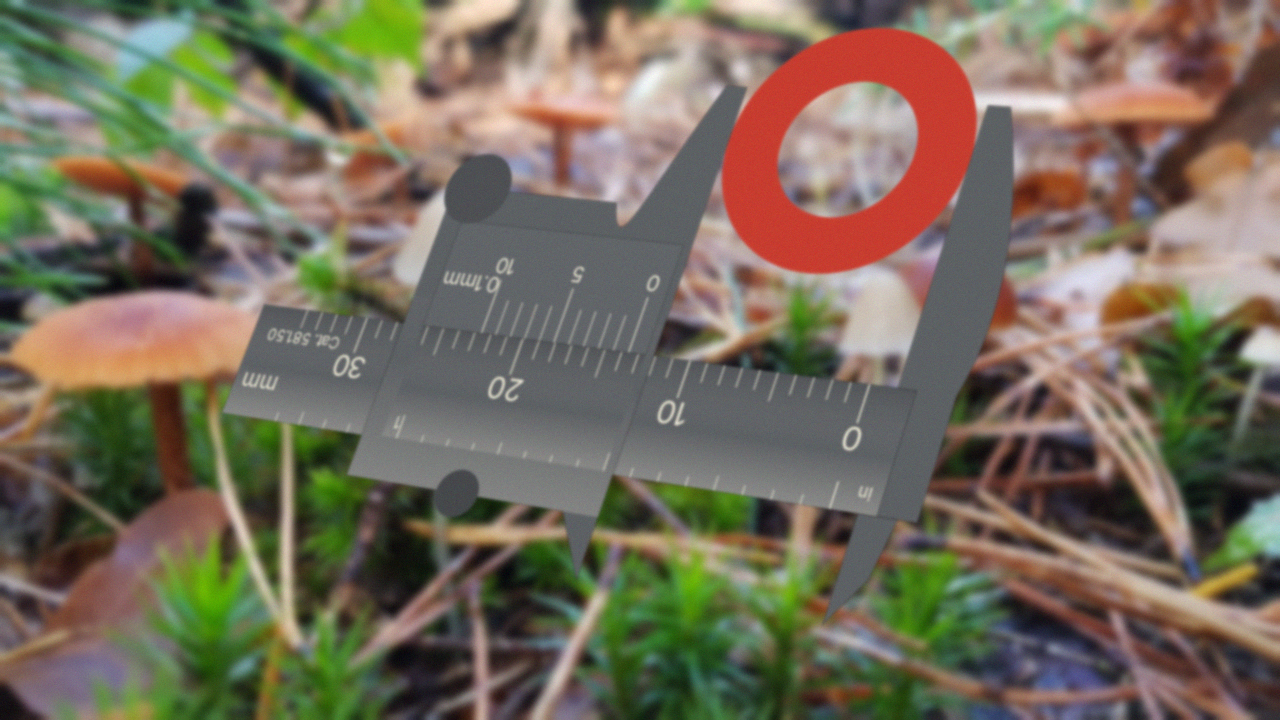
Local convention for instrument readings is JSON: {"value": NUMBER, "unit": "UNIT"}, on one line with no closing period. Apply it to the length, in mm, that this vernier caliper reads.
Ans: {"value": 13.6, "unit": "mm"}
